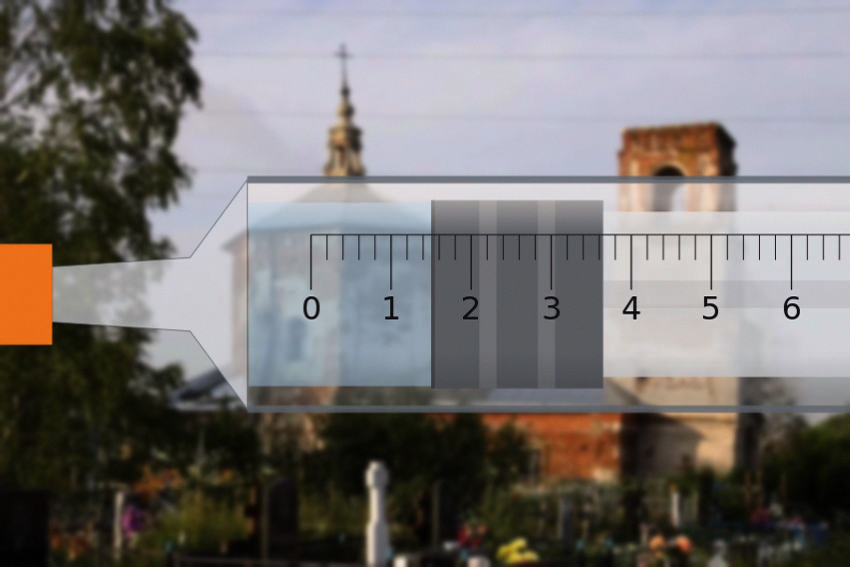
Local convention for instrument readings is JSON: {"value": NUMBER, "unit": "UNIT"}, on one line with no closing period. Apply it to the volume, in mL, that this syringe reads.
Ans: {"value": 1.5, "unit": "mL"}
